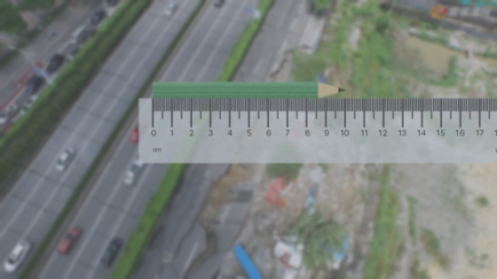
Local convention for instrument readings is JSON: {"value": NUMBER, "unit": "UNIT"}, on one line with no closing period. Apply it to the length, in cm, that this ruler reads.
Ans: {"value": 10, "unit": "cm"}
